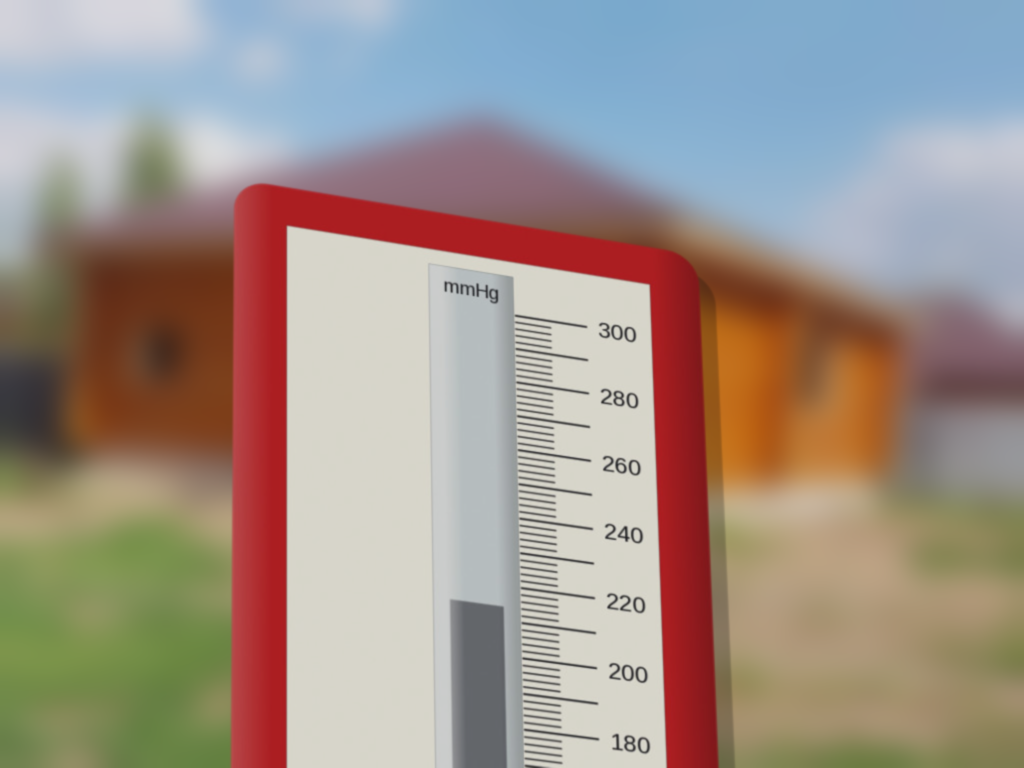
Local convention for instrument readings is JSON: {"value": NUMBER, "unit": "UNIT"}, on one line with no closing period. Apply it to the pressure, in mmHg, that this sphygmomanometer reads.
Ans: {"value": 214, "unit": "mmHg"}
